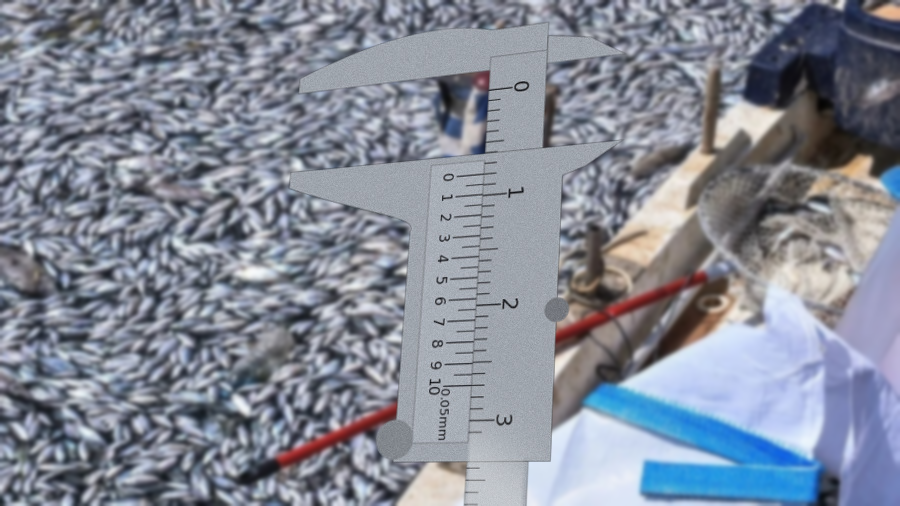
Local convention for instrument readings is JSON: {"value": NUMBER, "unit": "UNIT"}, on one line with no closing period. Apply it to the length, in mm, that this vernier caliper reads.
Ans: {"value": 8.0, "unit": "mm"}
